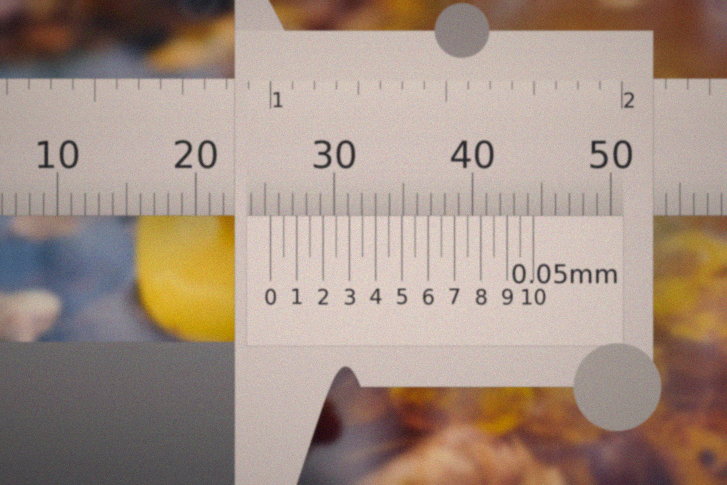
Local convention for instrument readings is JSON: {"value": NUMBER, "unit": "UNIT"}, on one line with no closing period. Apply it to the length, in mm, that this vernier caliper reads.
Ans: {"value": 25.4, "unit": "mm"}
